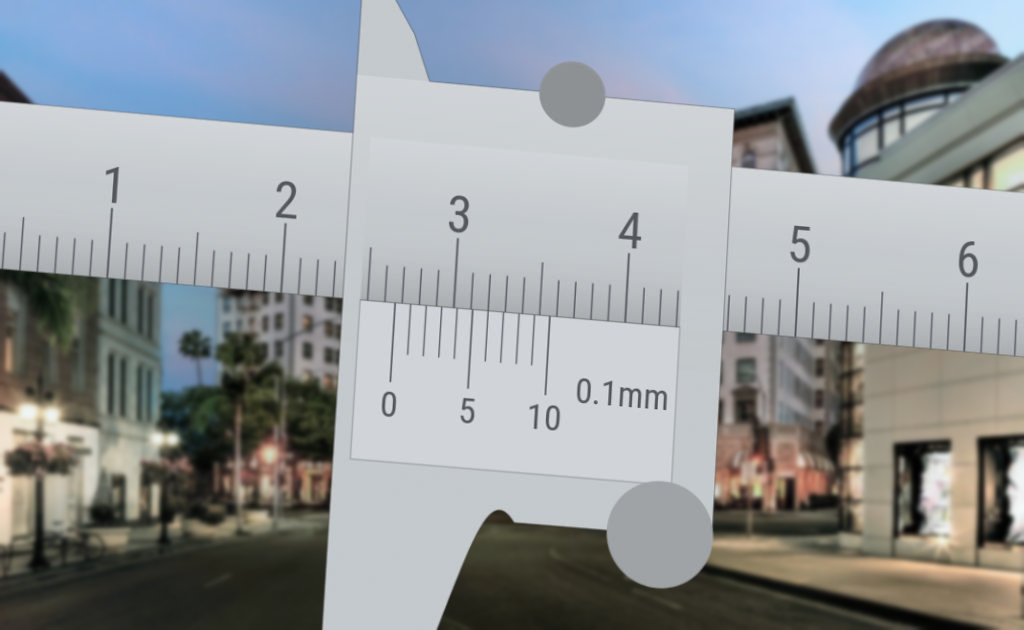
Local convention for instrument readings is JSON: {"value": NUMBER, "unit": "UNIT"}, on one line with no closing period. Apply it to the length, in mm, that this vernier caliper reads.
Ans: {"value": 26.6, "unit": "mm"}
